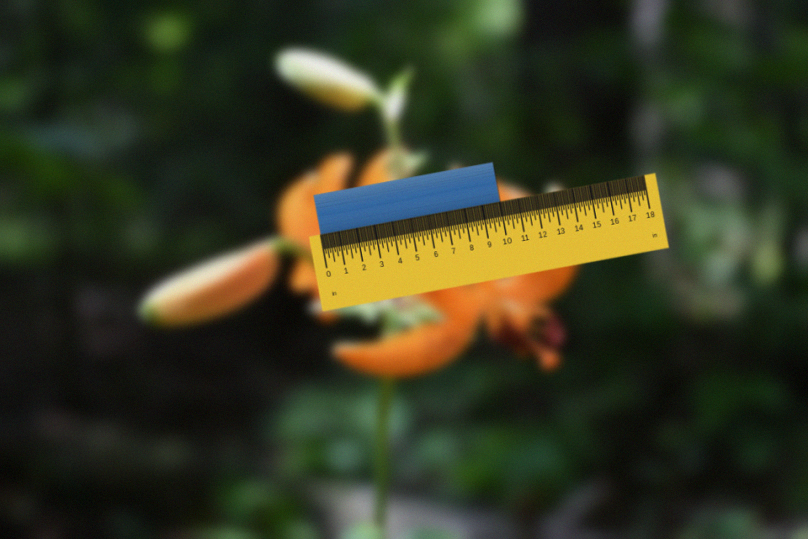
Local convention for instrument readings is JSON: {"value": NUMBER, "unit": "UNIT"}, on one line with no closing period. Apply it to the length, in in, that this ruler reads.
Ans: {"value": 10, "unit": "in"}
